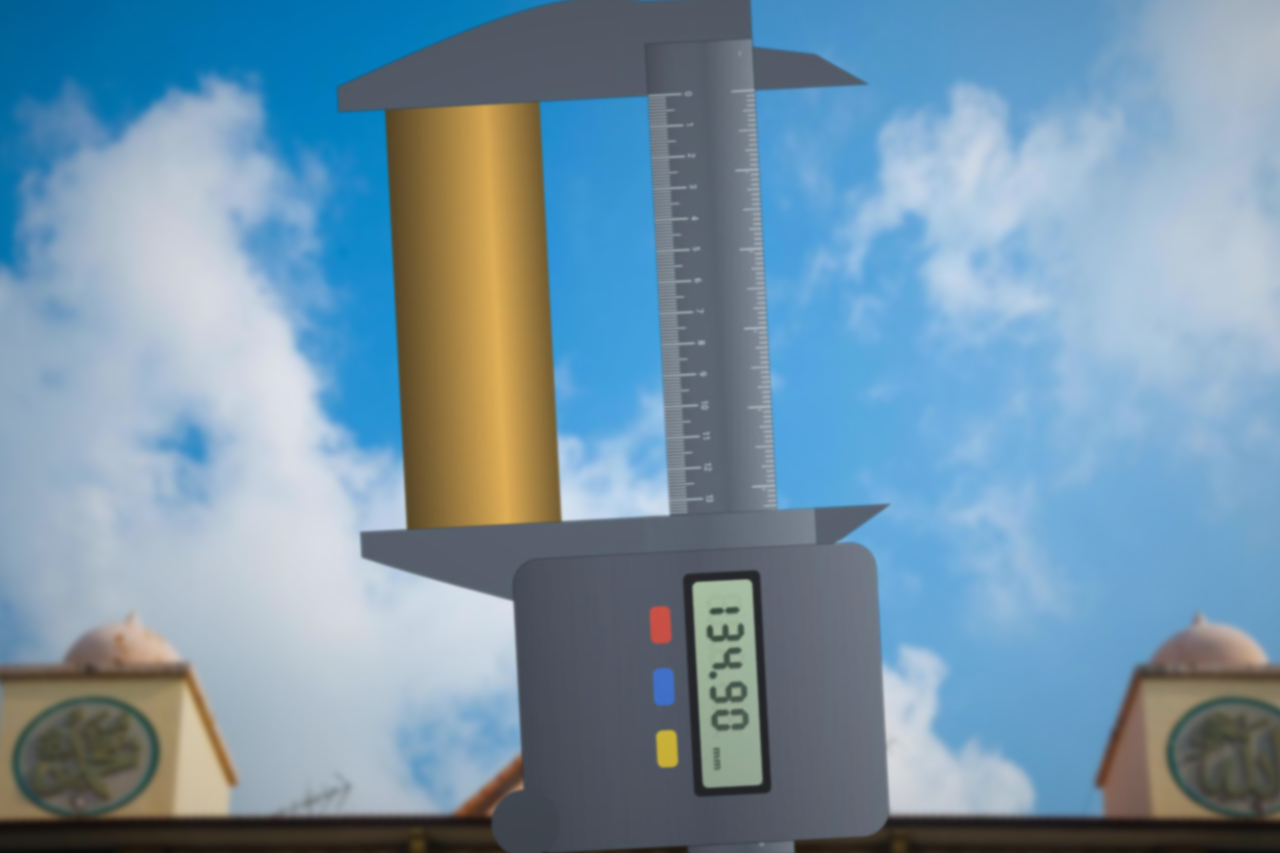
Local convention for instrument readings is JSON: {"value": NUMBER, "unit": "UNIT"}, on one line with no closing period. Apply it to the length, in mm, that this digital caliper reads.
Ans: {"value": 134.90, "unit": "mm"}
